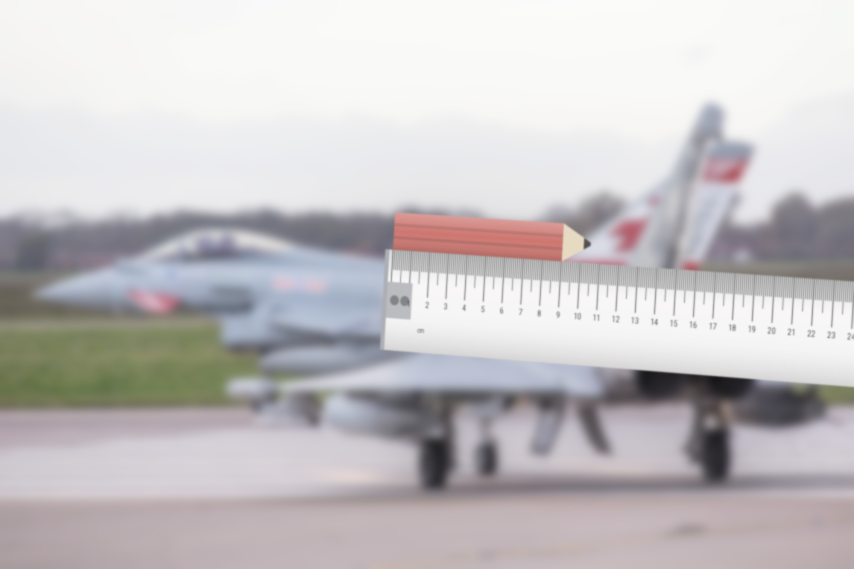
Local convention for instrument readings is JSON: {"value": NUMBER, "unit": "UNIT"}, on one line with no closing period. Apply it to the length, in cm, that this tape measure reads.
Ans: {"value": 10.5, "unit": "cm"}
